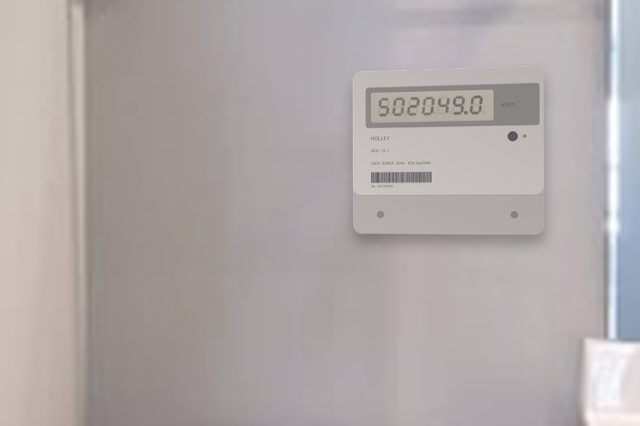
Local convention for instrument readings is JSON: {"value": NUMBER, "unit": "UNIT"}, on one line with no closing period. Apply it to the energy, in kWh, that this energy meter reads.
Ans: {"value": 502049.0, "unit": "kWh"}
